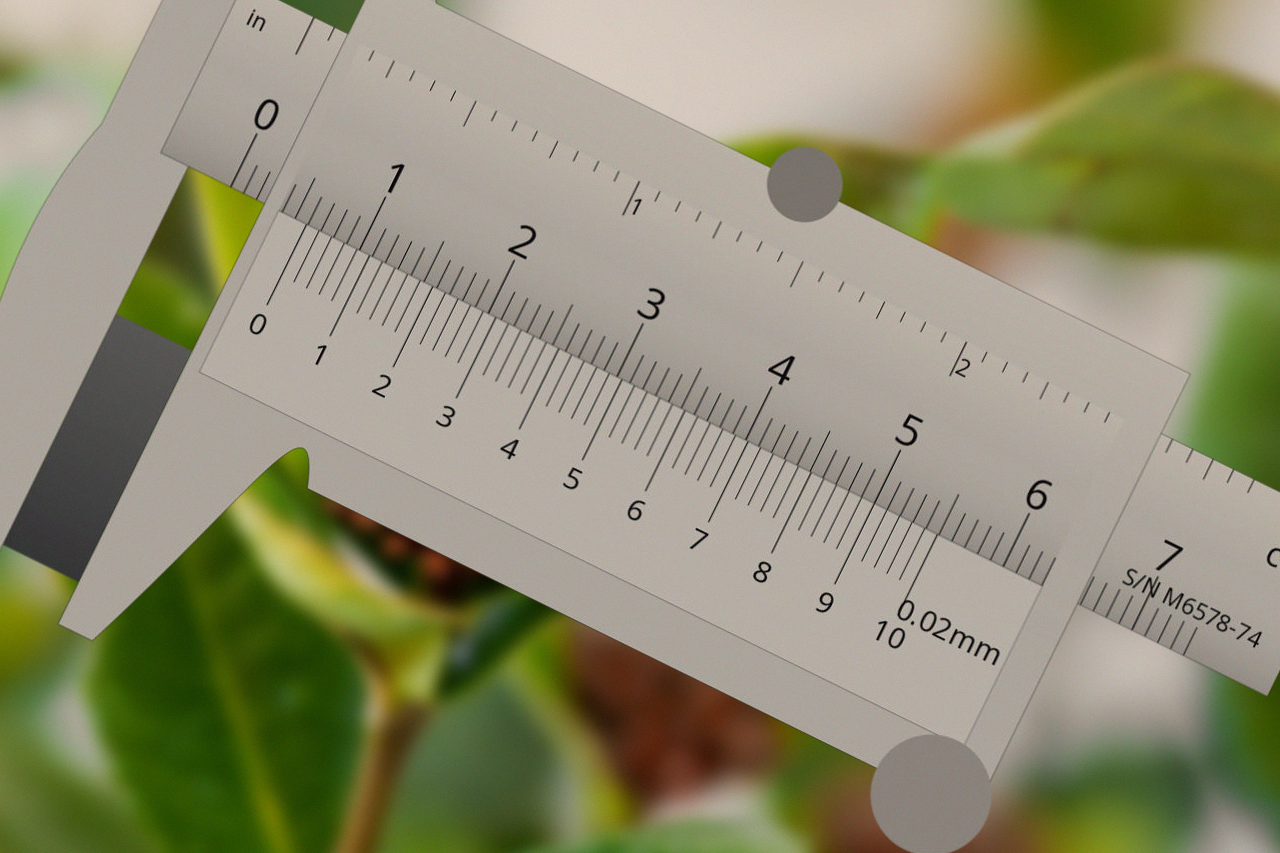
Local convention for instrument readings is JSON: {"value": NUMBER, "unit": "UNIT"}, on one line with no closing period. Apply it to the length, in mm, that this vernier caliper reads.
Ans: {"value": 5.9, "unit": "mm"}
